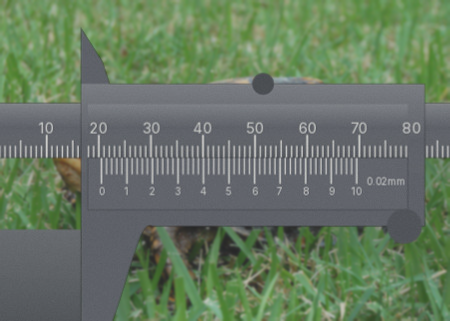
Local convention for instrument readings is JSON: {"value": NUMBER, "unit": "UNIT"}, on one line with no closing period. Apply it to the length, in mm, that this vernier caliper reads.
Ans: {"value": 20.5, "unit": "mm"}
